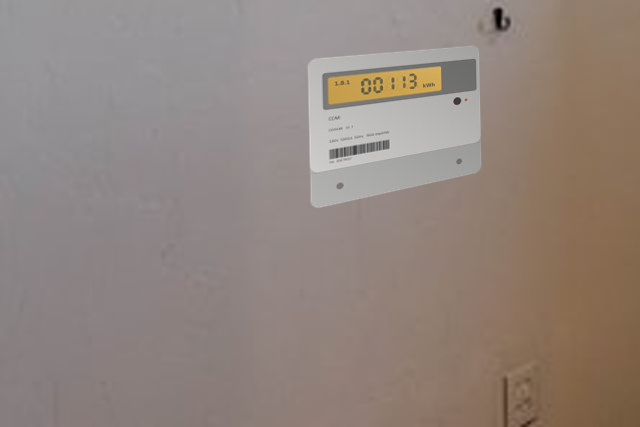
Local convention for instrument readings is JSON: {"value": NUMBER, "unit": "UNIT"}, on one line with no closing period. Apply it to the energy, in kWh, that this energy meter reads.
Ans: {"value": 113, "unit": "kWh"}
